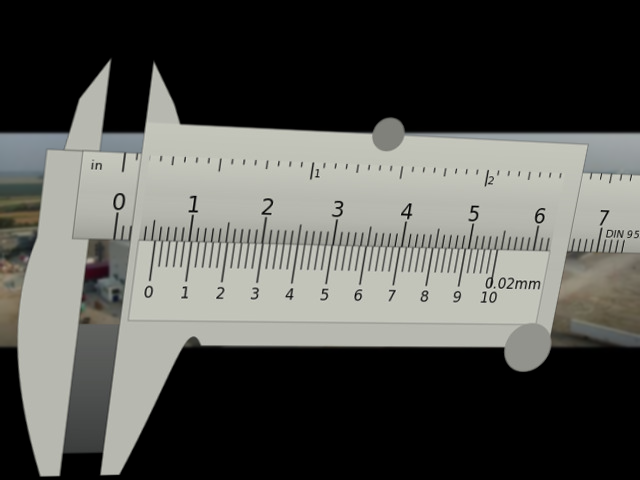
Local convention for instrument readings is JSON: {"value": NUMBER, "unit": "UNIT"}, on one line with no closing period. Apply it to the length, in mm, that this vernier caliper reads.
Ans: {"value": 5.4, "unit": "mm"}
